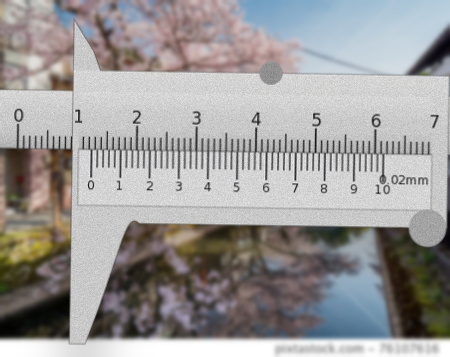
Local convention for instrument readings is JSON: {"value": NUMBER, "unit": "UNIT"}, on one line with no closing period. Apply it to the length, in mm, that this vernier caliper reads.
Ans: {"value": 12.4, "unit": "mm"}
